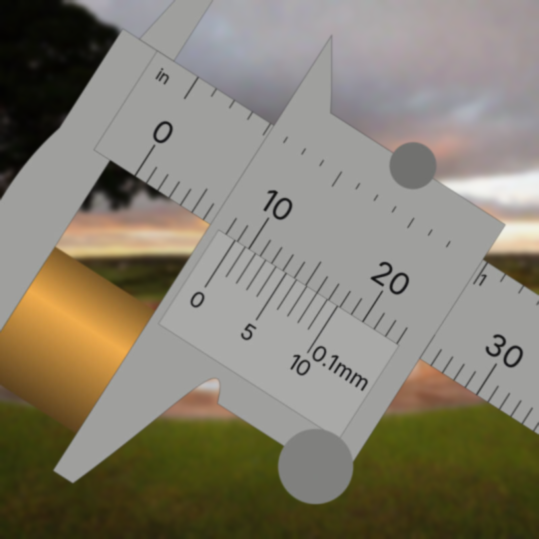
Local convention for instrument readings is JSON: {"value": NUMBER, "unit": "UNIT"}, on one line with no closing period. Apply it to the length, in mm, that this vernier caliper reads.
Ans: {"value": 8.8, "unit": "mm"}
